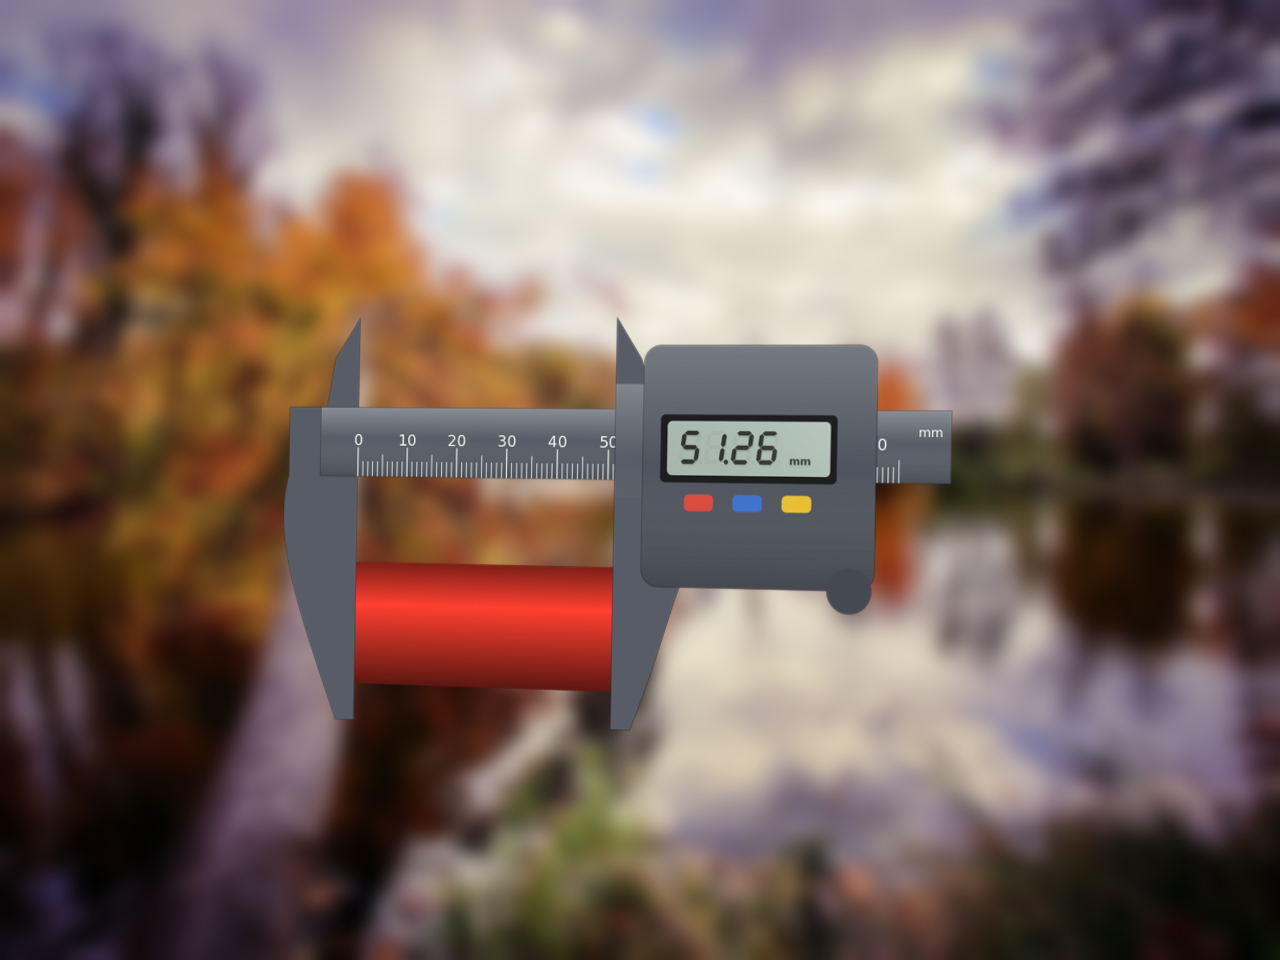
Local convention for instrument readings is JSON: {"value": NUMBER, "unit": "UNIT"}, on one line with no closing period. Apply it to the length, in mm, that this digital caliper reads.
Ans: {"value": 51.26, "unit": "mm"}
